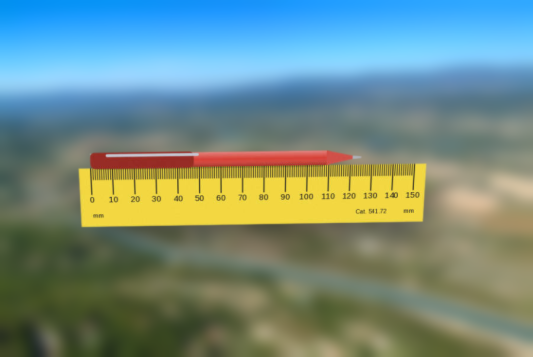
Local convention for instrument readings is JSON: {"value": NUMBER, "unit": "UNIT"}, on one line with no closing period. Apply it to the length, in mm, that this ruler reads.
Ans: {"value": 125, "unit": "mm"}
